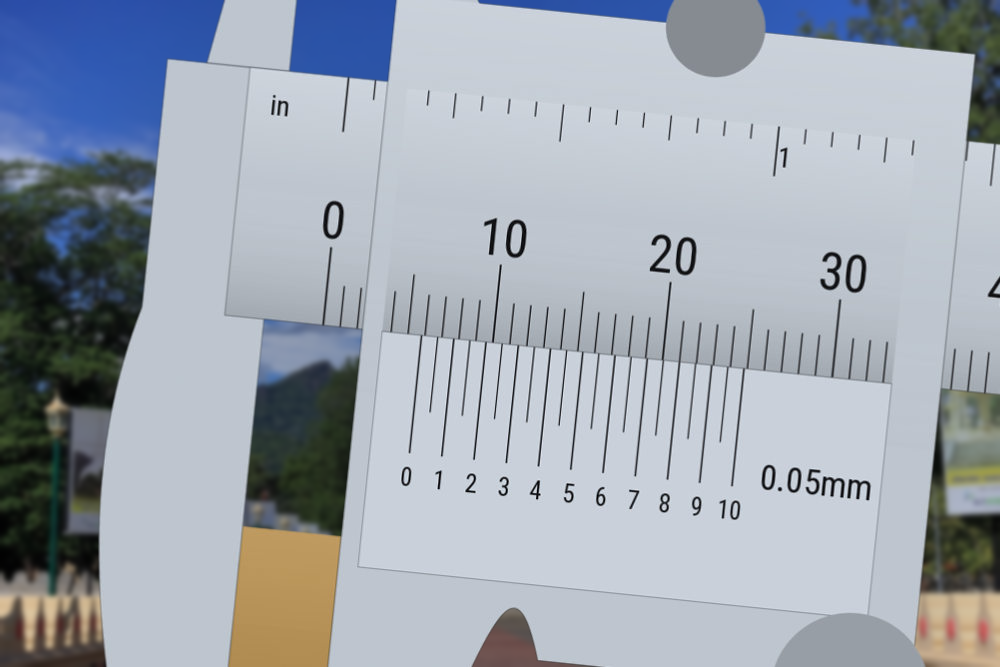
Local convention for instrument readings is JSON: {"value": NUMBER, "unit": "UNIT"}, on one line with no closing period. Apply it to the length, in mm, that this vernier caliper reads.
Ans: {"value": 5.8, "unit": "mm"}
